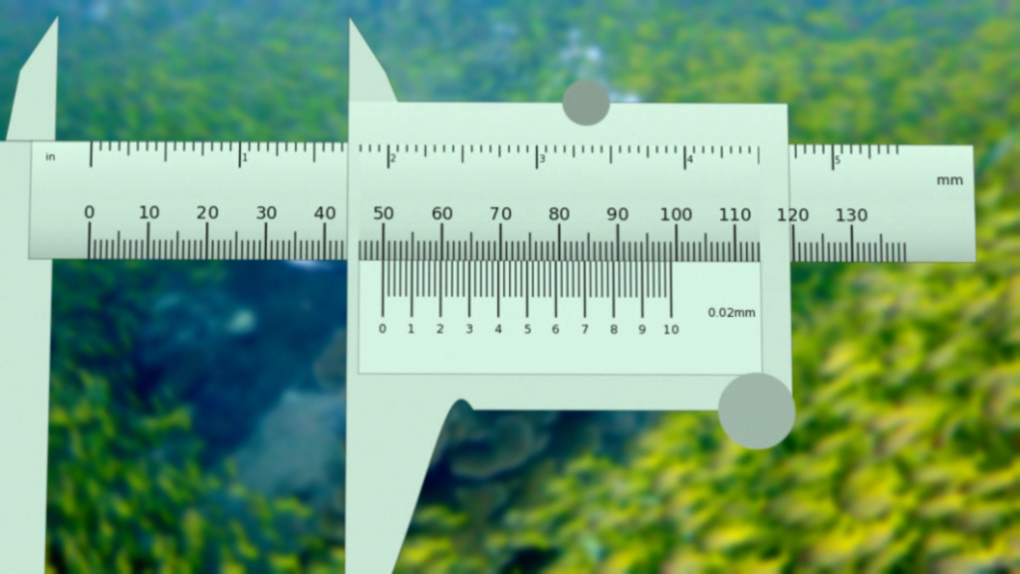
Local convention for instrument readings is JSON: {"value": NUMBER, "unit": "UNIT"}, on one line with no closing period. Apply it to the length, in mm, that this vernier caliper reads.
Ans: {"value": 50.0, "unit": "mm"}
